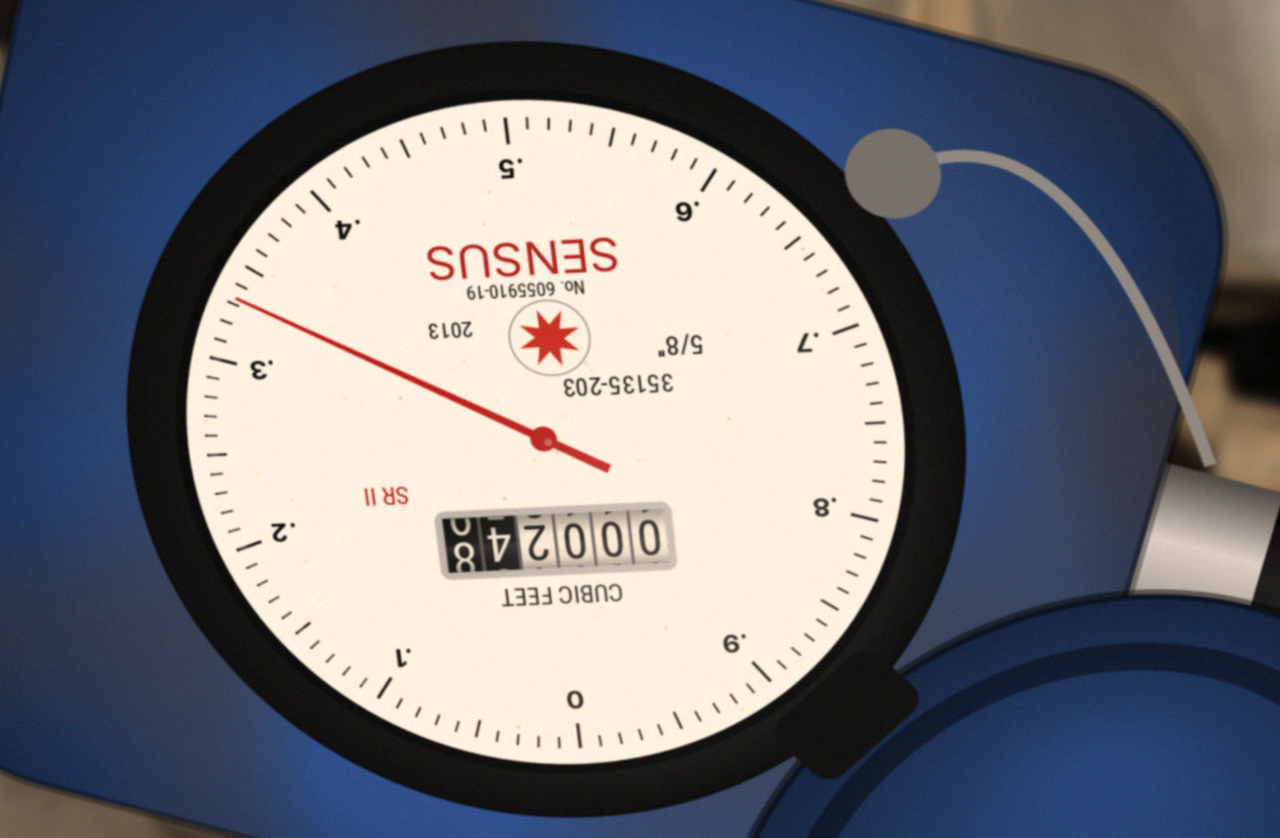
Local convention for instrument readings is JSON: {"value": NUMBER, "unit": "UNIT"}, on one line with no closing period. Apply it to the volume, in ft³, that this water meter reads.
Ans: {"value": 248.33, "unit": "ft³"}
